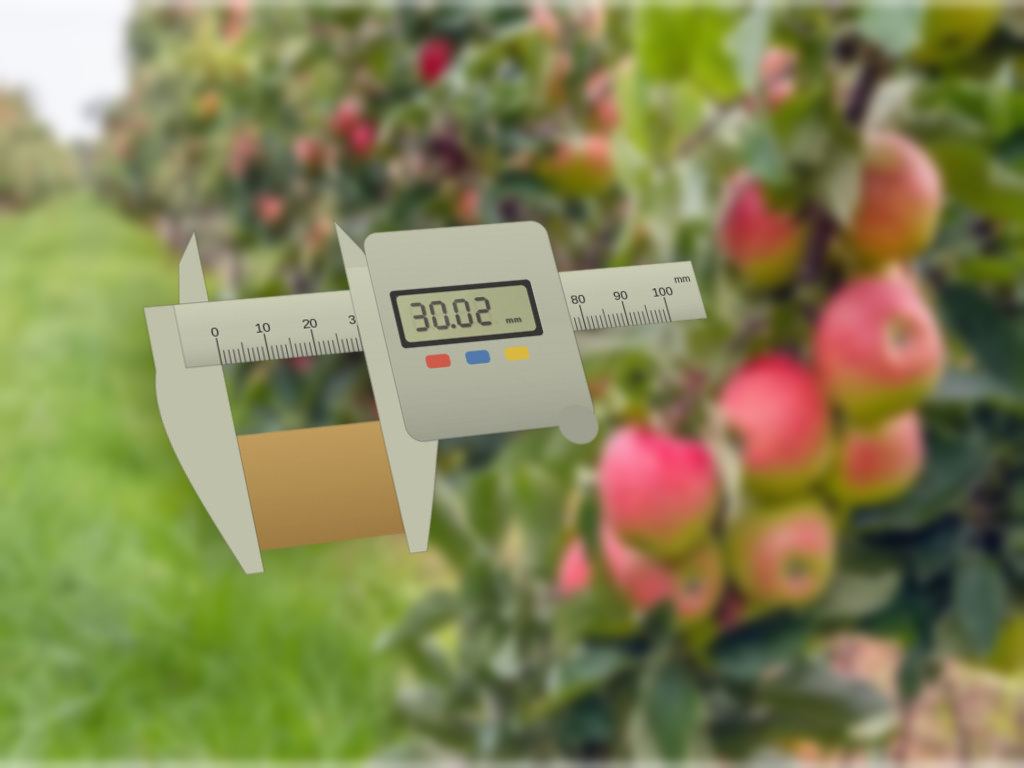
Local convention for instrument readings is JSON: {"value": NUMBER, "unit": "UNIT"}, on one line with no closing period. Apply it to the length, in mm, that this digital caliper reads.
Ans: {"value": 30.02, "unit": "mm"}
